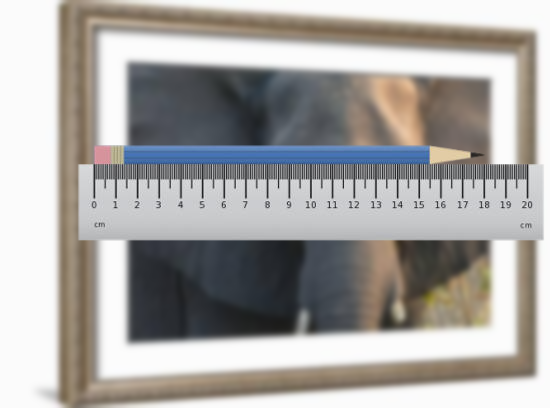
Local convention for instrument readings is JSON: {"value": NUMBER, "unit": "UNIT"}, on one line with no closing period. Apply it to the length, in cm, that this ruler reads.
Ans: {"value": 18, "unit": "cm"}
